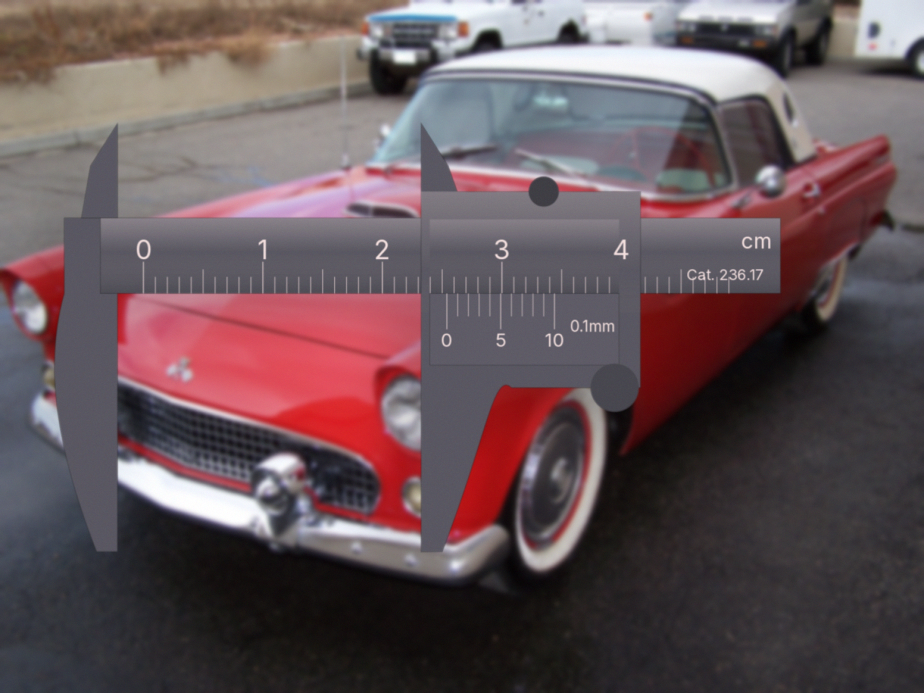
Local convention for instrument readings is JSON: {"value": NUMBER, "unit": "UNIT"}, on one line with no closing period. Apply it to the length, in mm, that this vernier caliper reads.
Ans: {"value": 25.4, "unit": "mm"}
